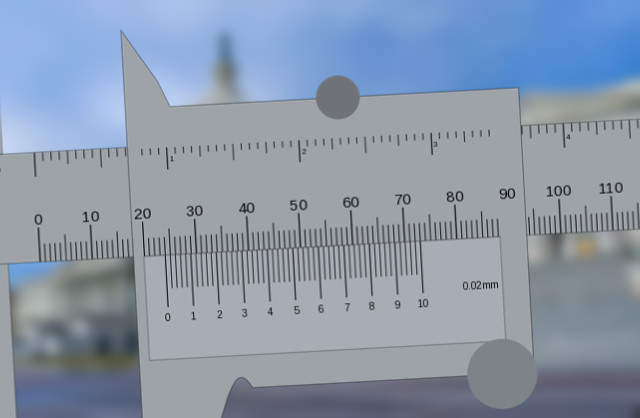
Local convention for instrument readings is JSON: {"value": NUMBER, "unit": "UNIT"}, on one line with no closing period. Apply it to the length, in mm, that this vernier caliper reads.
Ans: {"value": 24.0, "unit": "mm"}
